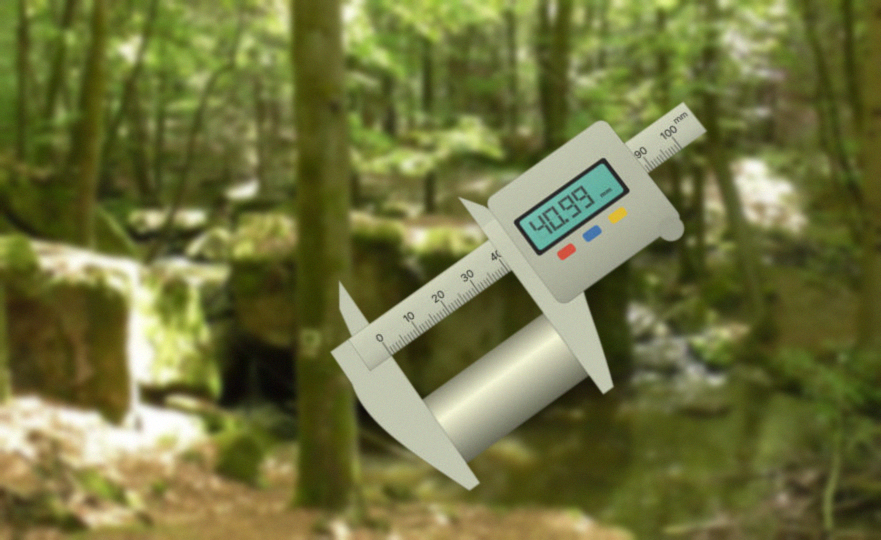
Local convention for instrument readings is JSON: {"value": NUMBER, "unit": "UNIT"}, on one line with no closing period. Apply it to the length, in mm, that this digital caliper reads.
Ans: {"value": 40.99, "unit": "mm"}
